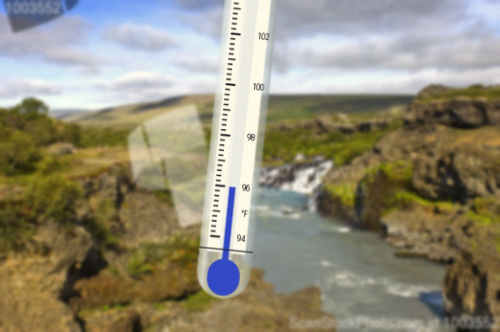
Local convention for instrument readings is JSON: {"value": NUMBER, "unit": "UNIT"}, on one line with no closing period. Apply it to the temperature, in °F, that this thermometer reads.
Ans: {"value": 96, "unit": "°F"}
